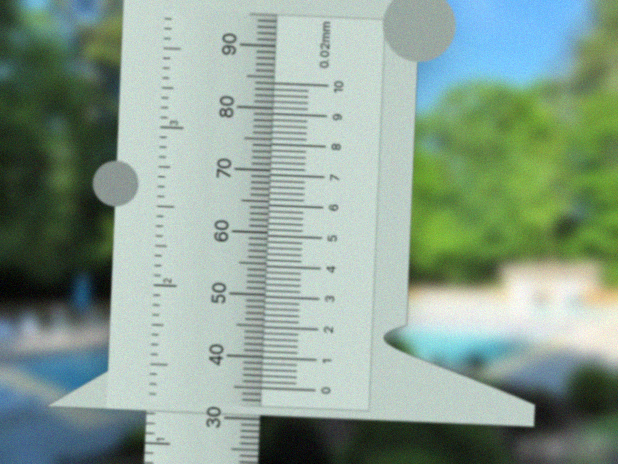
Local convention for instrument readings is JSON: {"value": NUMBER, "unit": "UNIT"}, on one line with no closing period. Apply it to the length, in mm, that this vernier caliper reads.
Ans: {"value": 35.0, "unit": "mm"}
